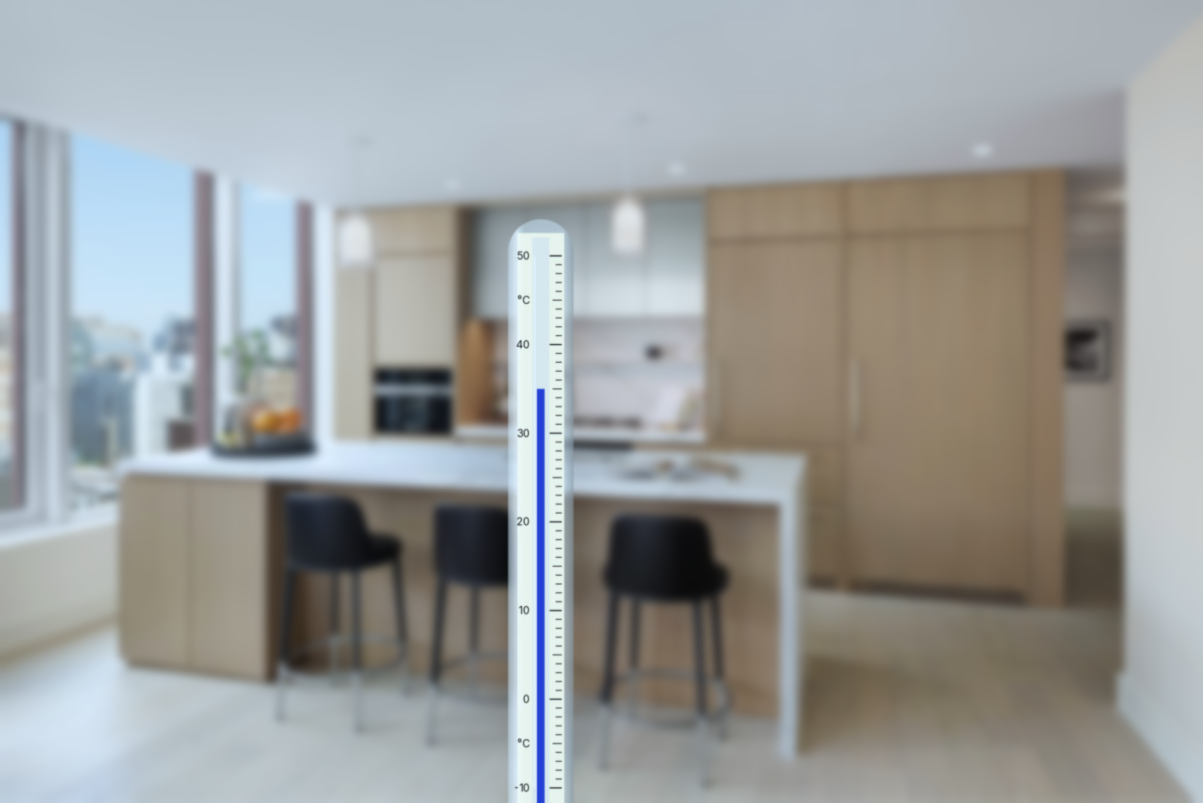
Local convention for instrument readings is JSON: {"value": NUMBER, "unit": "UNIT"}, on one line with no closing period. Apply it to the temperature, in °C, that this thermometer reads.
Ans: {"value": 35, "unit": "°C"}
